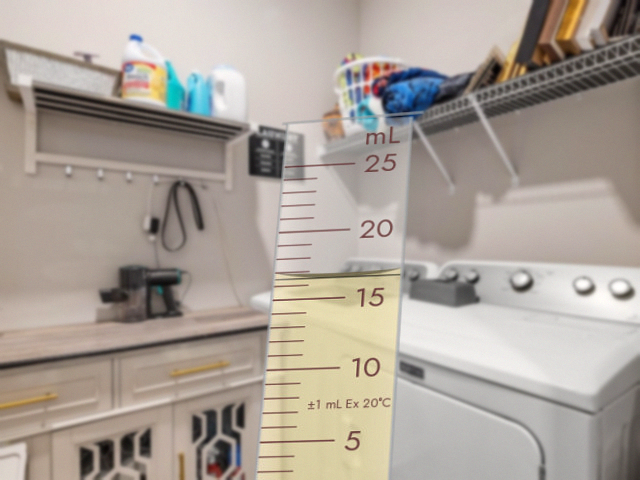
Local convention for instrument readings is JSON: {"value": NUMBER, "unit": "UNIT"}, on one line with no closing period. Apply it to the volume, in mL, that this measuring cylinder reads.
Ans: {"value": 16.5, "unit": "mL"}
